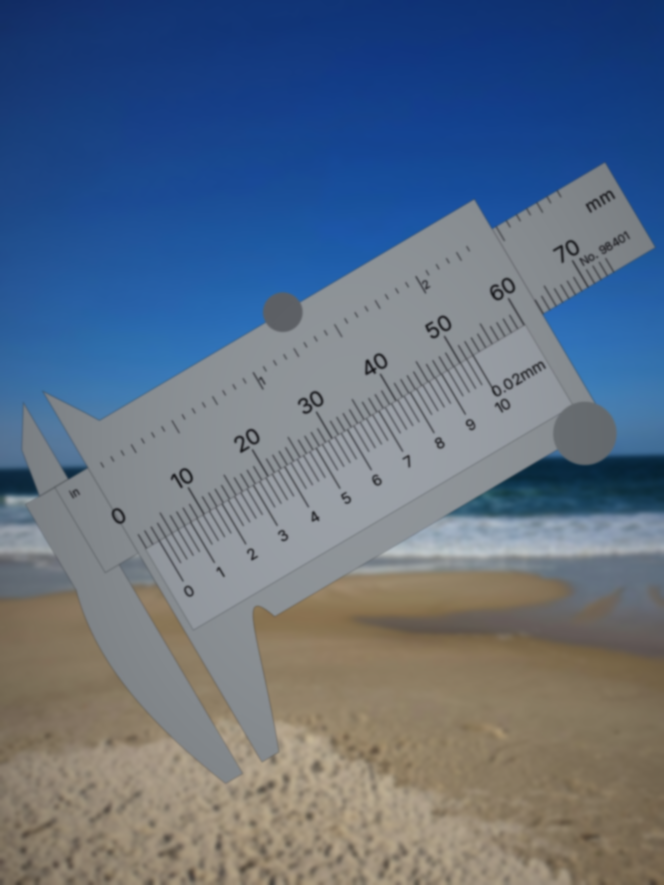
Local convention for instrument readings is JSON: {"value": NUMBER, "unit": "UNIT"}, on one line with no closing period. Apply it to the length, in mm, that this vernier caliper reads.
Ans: {"value": 3.0, "unit": "mm"}
